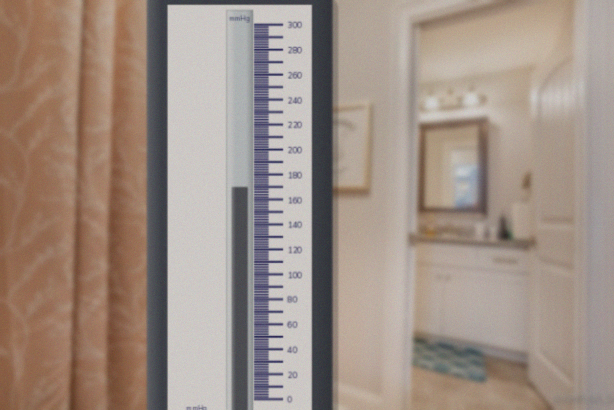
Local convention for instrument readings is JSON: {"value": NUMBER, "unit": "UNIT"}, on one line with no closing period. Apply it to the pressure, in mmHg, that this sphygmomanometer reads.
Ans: {"value": 170, "unit": "mmHg"}
